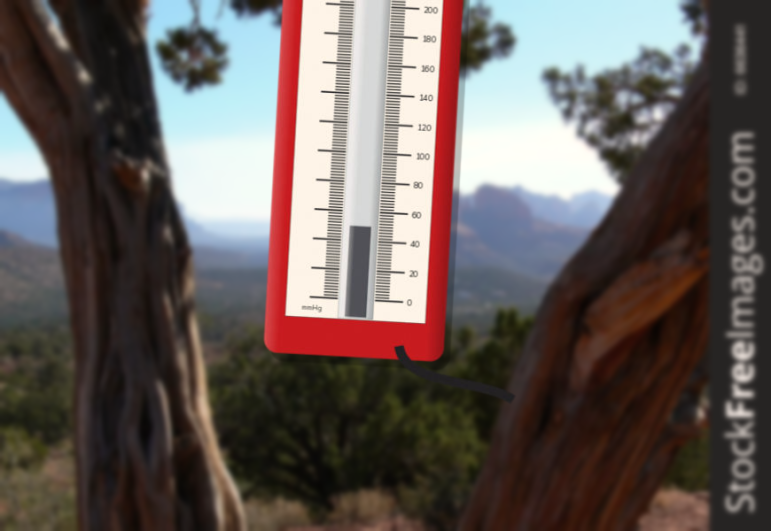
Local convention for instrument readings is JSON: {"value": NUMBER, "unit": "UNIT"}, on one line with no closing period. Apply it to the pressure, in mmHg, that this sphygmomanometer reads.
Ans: {"value": 50, "unit": "mmHg"}
